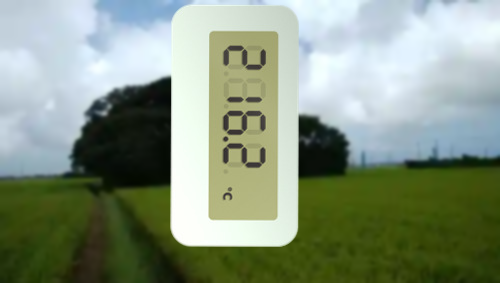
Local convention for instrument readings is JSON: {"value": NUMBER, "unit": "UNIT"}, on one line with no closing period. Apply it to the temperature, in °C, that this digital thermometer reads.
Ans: {"value": 216.2, "unit": "°C"}
